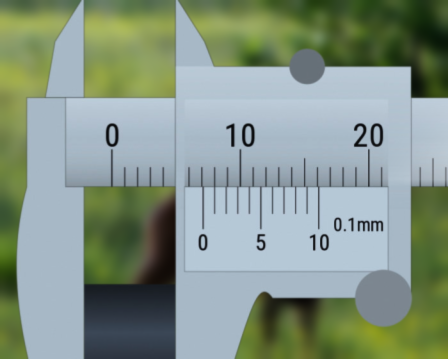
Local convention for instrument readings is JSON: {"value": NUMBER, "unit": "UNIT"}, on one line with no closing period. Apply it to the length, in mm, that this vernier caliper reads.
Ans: {"value": 7.1, "unit": "mm"}
